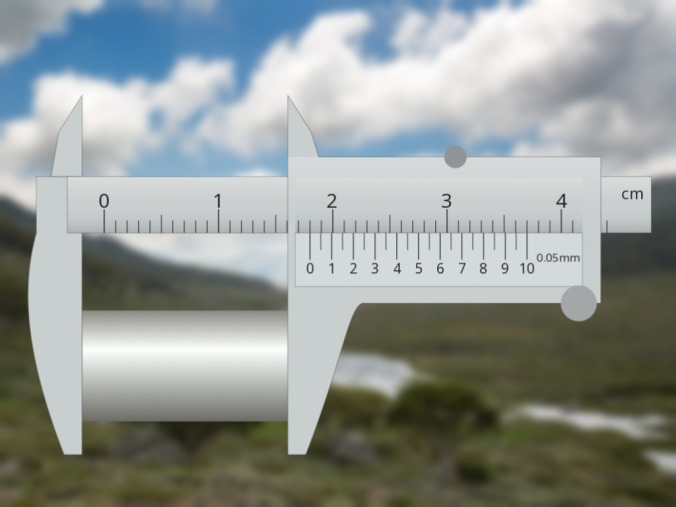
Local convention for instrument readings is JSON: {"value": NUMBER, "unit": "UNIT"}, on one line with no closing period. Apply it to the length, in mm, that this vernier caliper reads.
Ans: {"value": 18.0, "unit": "mm"}
